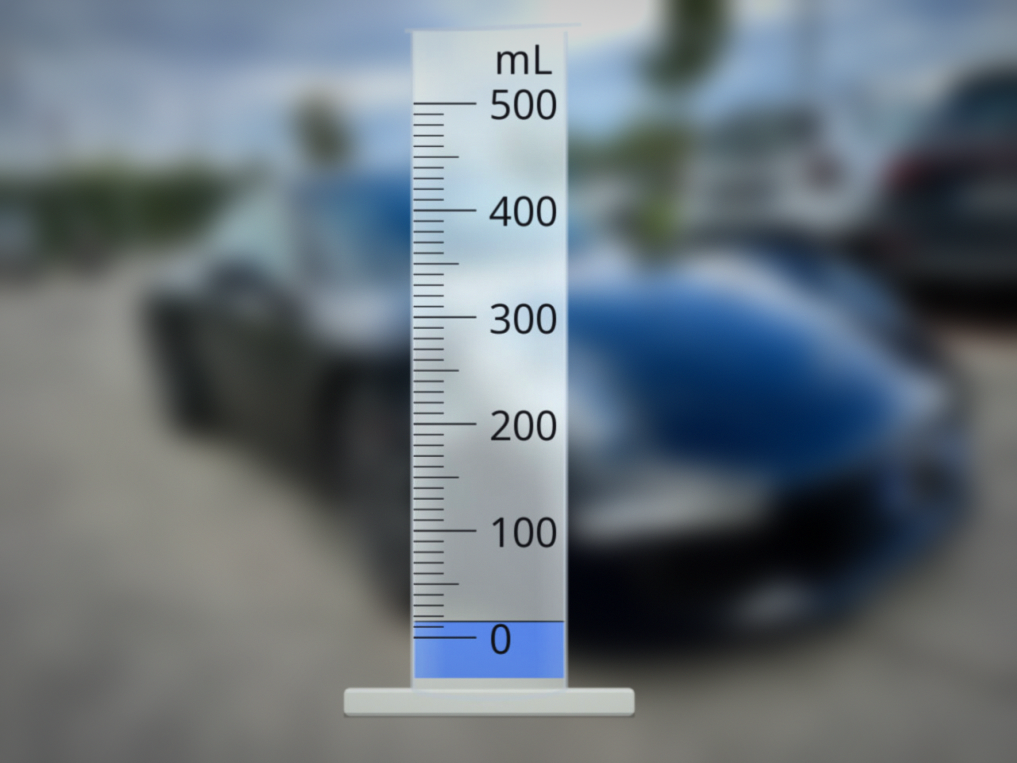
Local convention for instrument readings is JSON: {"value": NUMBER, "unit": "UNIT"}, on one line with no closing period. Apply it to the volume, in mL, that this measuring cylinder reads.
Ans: {"value": 15, "unit": "mL"}
